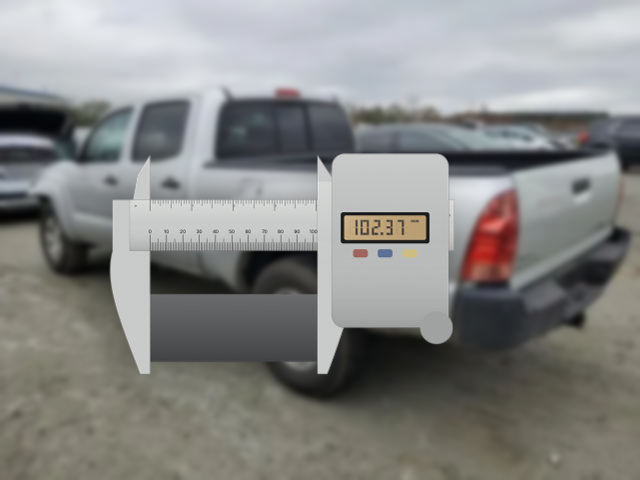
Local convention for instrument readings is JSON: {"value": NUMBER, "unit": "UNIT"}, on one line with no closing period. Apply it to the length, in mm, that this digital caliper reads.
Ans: {"value": 102.37, "unit": "mm"}
